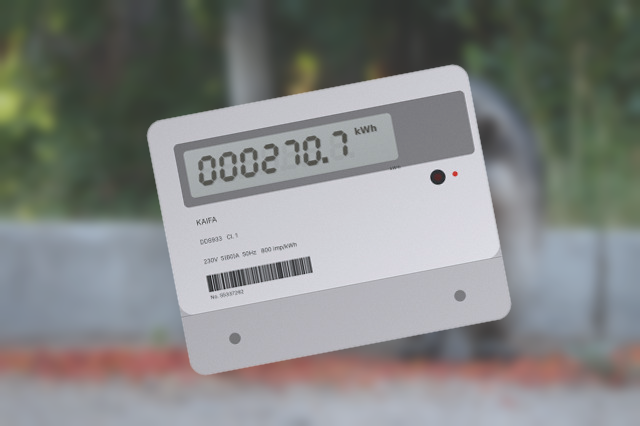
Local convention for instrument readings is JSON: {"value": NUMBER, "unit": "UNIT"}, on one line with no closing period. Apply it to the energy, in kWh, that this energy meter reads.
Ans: {"value": 270.7, "unit": "kWh"}
